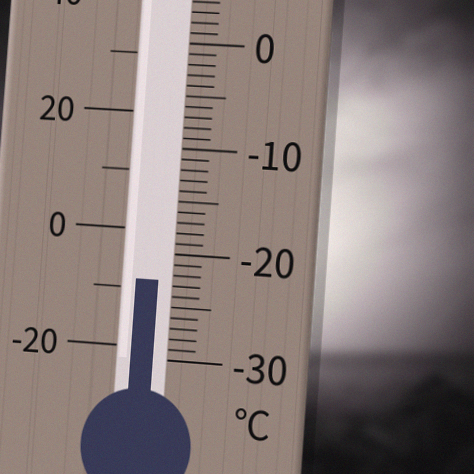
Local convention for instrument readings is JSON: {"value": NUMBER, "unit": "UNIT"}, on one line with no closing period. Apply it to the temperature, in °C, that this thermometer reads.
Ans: {"value": -22.5, "unit": "°C"}
